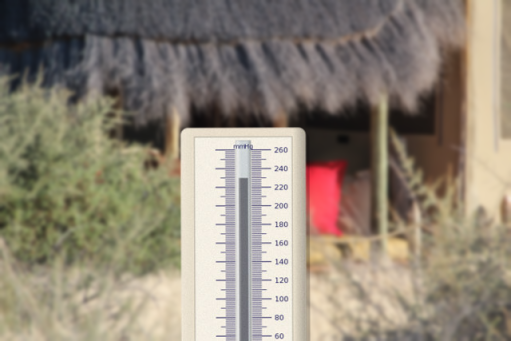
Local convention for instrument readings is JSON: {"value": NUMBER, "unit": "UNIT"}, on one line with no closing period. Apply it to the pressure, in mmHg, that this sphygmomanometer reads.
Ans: {"value": 230, "unit": "mmHg"}
